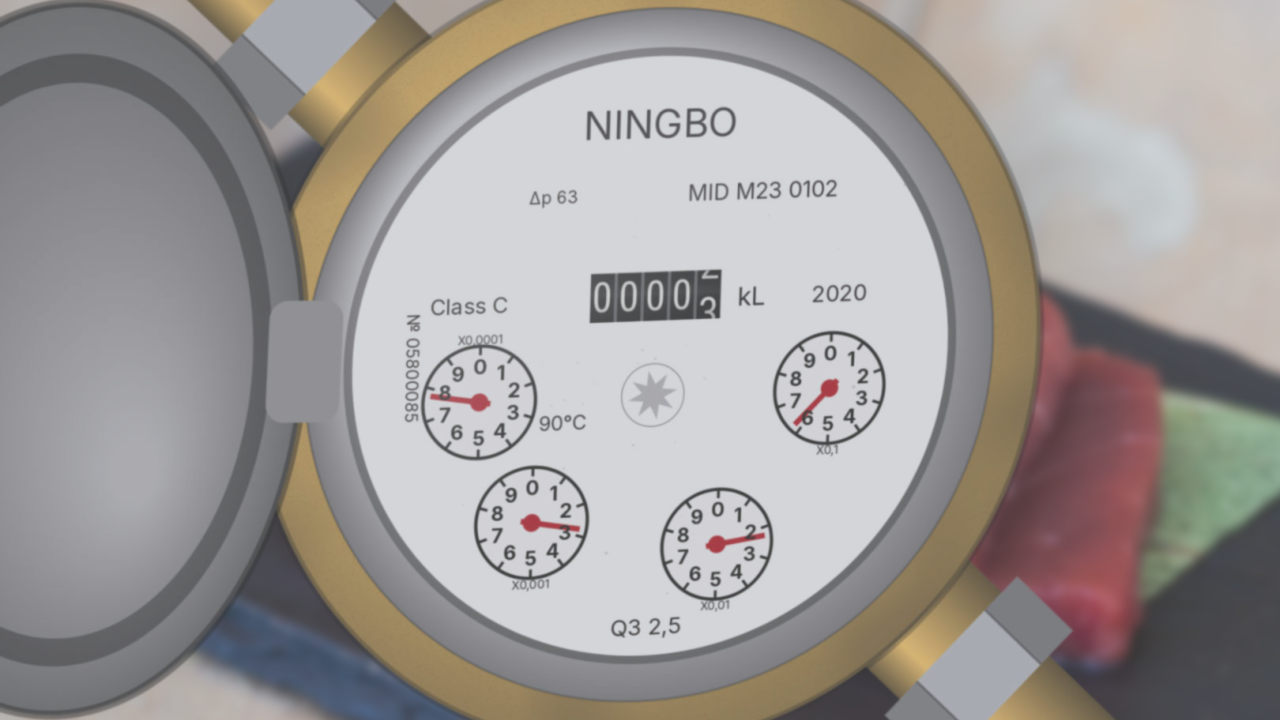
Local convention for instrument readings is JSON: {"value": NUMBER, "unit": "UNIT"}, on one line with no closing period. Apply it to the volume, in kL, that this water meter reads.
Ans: {"value": 2.6227, "unit": "kL"}
